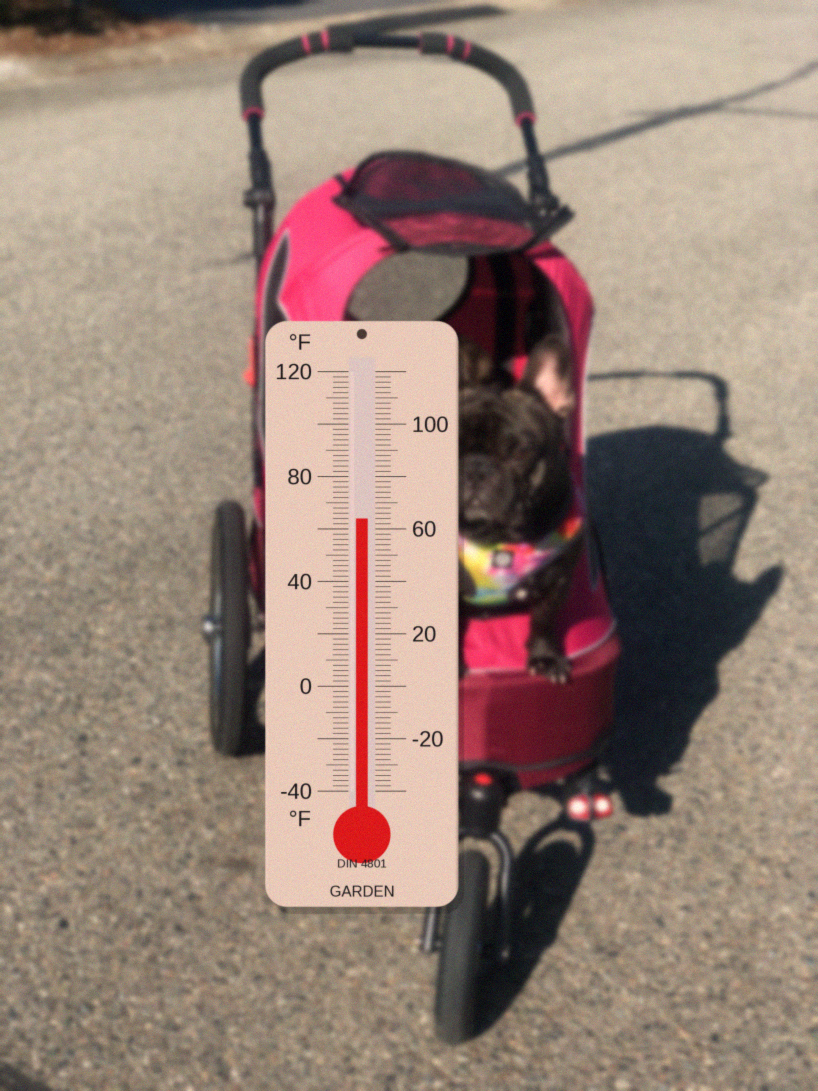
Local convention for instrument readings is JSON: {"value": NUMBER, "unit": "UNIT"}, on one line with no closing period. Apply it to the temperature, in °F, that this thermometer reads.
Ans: {"value": 64, "unit": "°F"}
